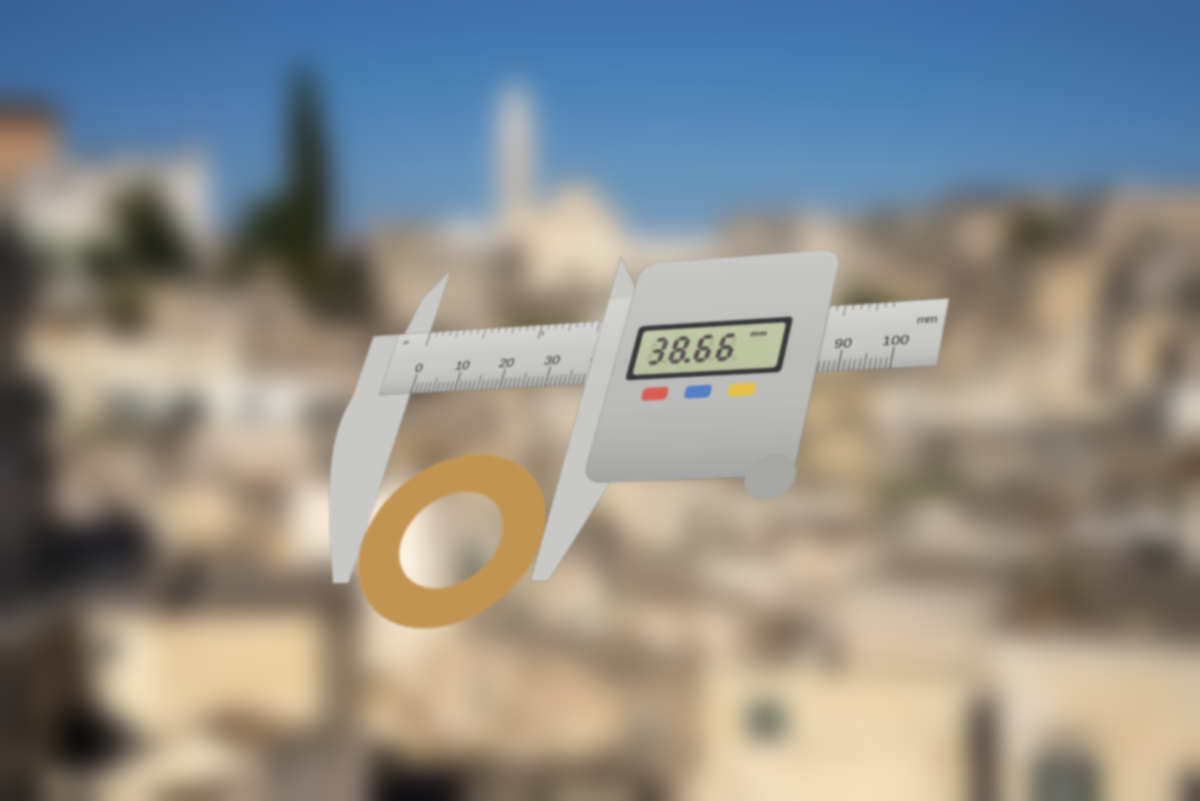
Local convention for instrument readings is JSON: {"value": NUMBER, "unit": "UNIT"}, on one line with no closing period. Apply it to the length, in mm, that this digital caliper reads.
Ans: {"value": 38.66, "unit": "mm"}
